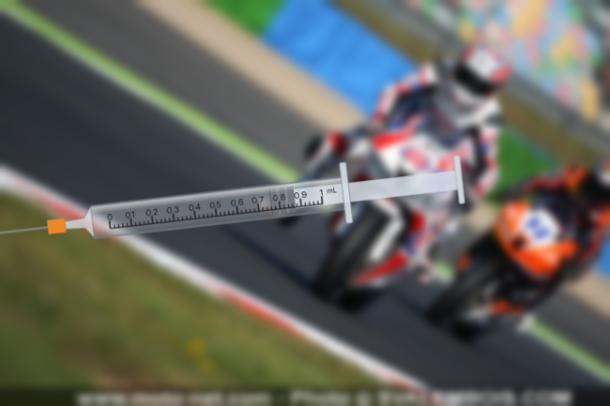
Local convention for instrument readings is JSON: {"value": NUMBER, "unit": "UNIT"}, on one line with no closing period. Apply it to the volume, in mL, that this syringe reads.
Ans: {"value": 0.76, "unit": "mL"}
